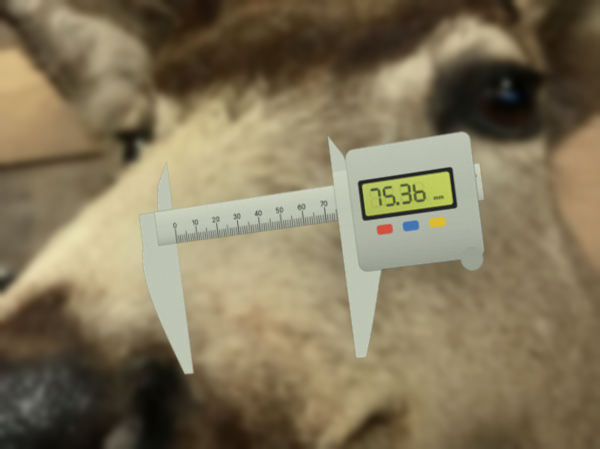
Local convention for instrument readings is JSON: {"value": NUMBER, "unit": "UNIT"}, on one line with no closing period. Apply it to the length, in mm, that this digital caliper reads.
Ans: {"value": 75.36, "unit": "mm"}
